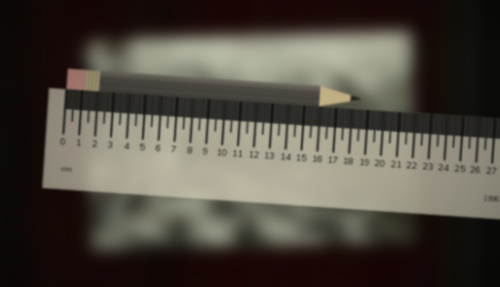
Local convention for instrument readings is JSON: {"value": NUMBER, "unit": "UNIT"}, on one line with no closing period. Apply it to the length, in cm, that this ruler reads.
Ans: {"value": 18.5, "unit": "cm"}
